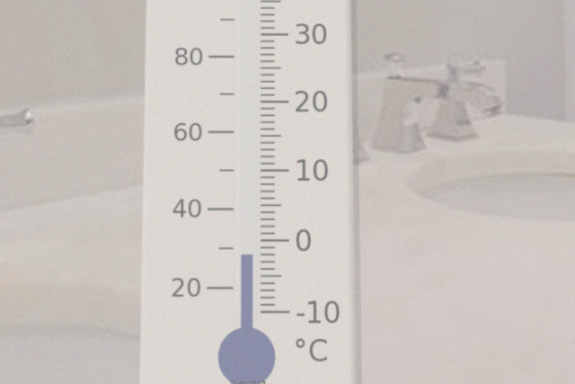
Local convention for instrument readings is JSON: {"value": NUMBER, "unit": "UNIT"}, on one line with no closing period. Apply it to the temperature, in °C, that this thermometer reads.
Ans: {"value": -2, "unit": "°C"}
